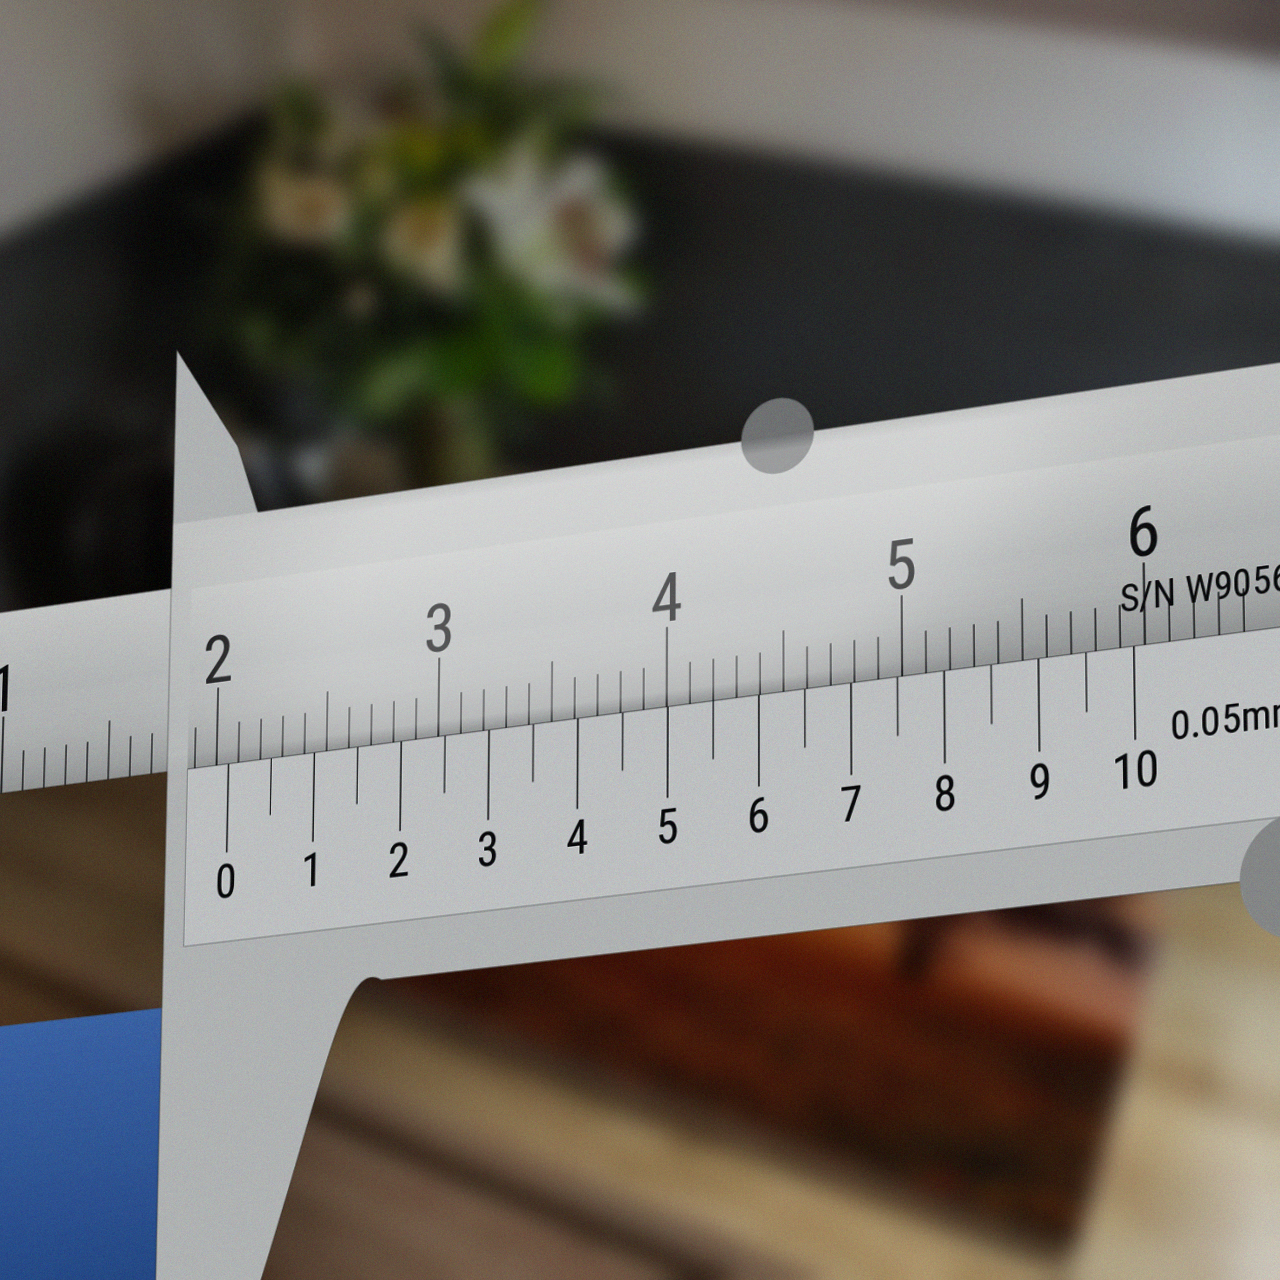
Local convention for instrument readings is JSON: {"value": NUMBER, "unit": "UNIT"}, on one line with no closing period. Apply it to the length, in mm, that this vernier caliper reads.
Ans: {"value": 20.55, "unit": "mm"}
